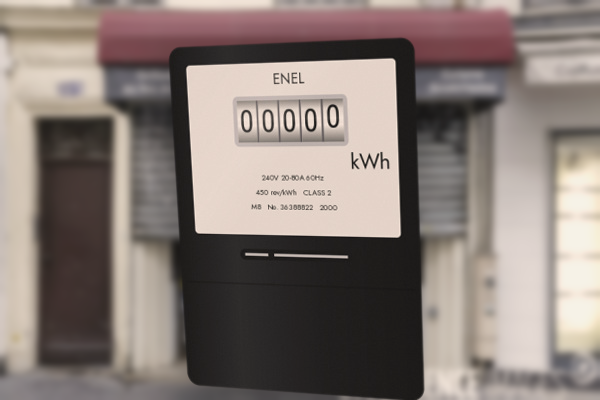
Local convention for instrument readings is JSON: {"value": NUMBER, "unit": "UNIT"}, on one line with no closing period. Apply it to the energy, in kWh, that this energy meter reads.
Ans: {"value": 0, "unit": "kWh"}
